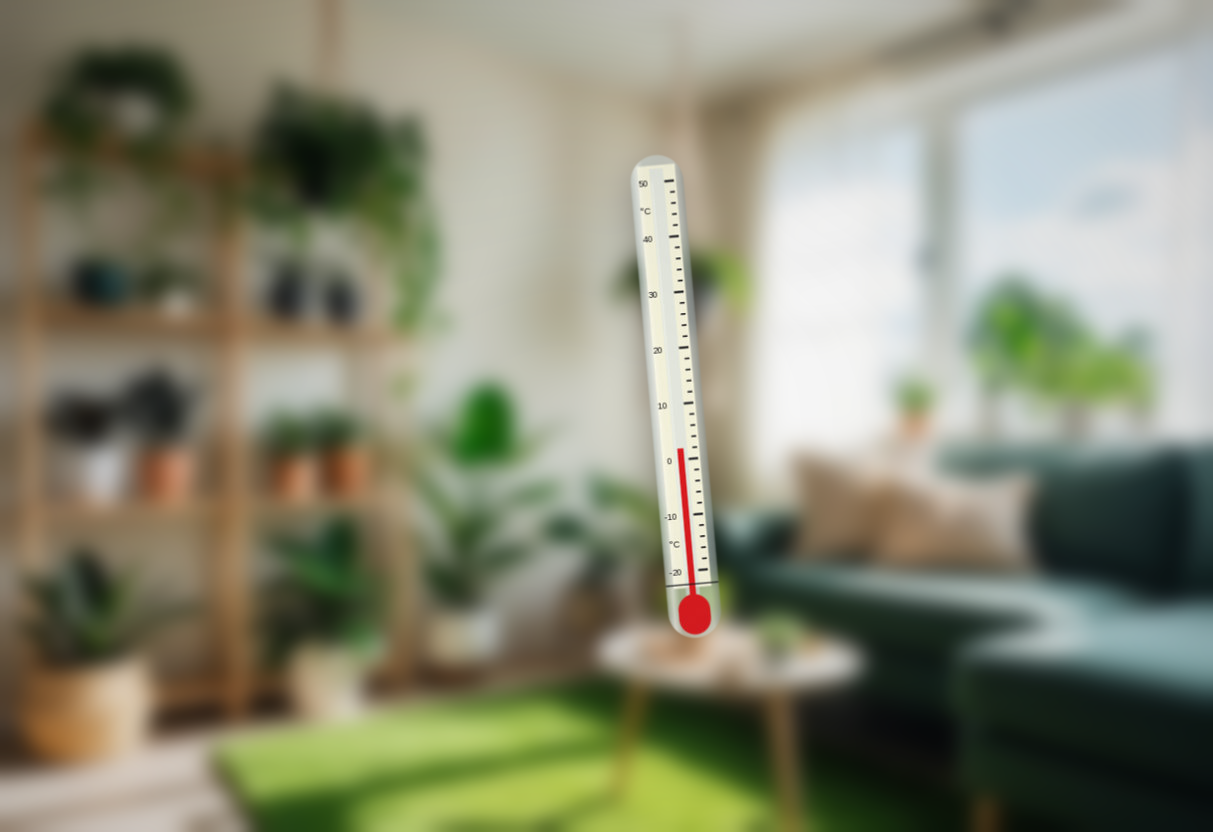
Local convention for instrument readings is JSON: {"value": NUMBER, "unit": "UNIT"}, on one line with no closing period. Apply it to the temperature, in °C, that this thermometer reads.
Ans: {"value": 2, "unit": "°C"}
